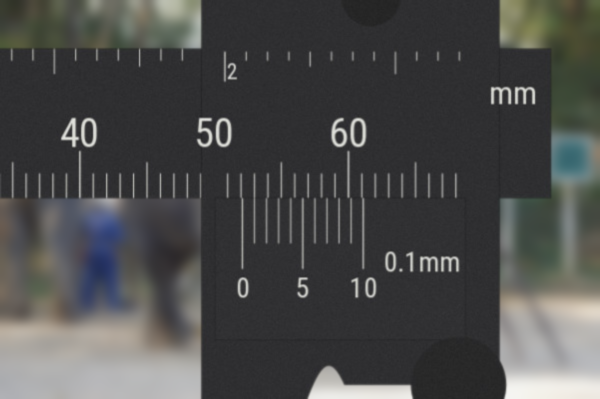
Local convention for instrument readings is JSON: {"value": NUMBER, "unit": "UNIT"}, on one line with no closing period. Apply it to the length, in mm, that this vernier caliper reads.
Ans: {"value": 52.1, "unit": "mm"}
